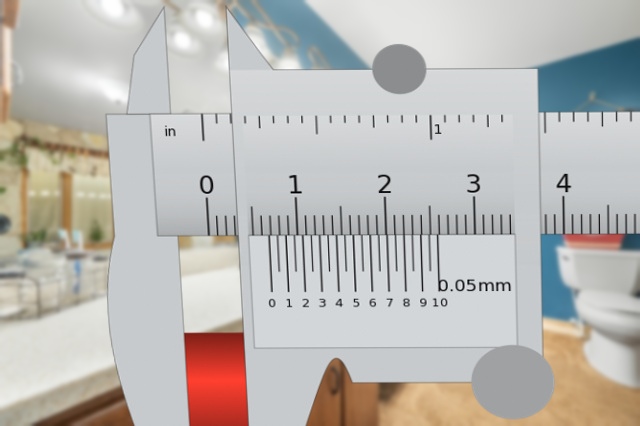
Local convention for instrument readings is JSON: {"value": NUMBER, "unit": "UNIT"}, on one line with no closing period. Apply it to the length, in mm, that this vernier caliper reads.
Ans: {"value": 6.8, "unit": "mm"}
